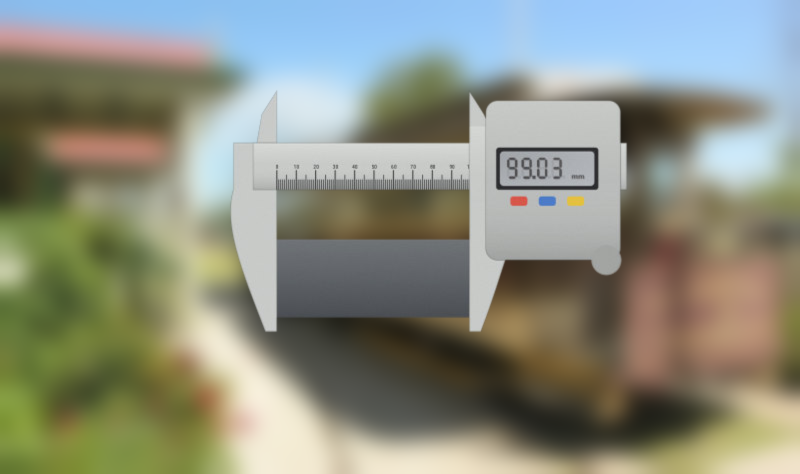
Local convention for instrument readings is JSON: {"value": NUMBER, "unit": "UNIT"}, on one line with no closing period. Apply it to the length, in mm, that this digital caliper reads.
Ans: {"value": 99.03, "unit": "mm"}
